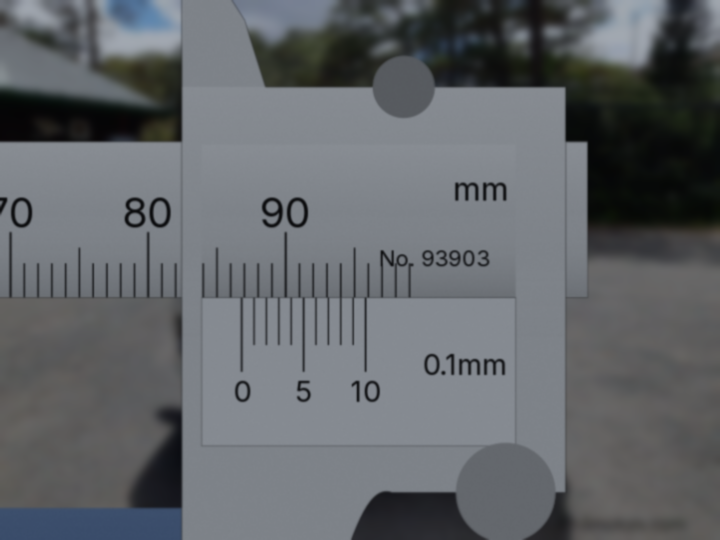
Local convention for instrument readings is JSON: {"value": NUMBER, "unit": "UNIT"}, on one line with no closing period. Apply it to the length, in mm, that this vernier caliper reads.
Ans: {"value": 86.8, "unit": "mm"}
